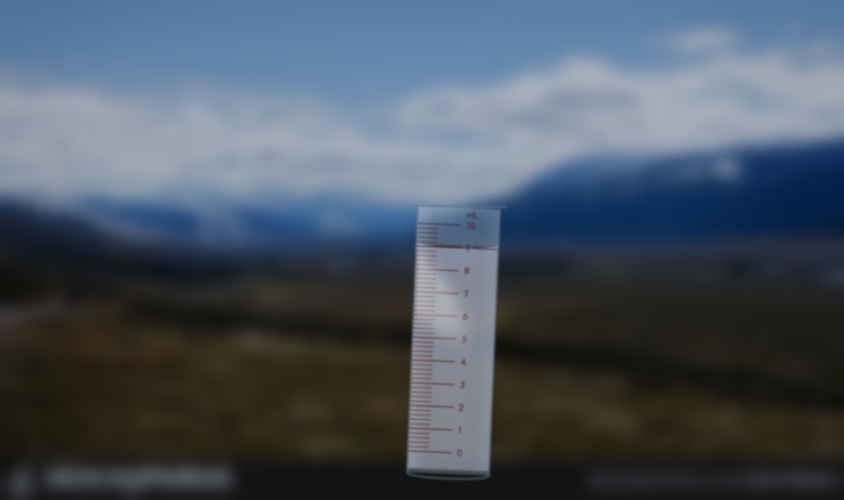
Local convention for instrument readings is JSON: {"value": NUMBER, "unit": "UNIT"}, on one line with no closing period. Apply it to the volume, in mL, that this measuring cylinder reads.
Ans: {"value": 9, "unit": "mL"}
